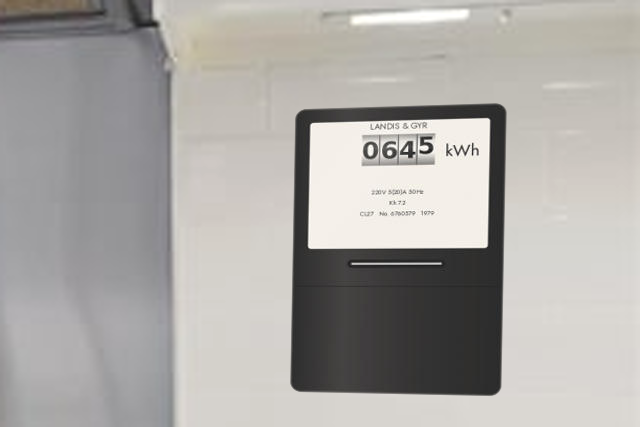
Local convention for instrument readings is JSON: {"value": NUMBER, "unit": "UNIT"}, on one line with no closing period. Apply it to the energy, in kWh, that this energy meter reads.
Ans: {"value": 645, "unit": "kWh"}
